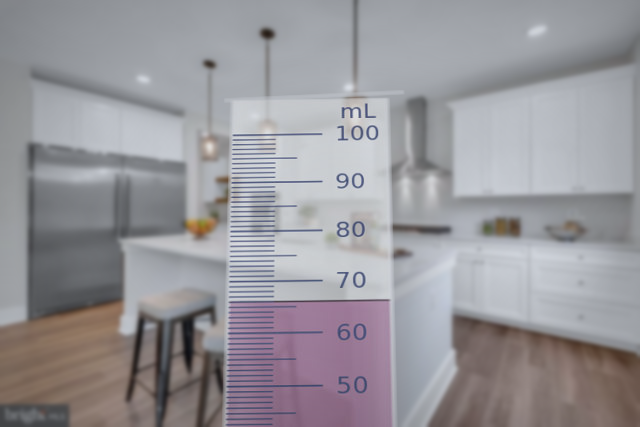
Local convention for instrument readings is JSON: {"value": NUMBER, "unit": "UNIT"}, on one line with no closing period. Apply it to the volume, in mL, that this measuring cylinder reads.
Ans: {"value": 66, "unit": "mL"}
